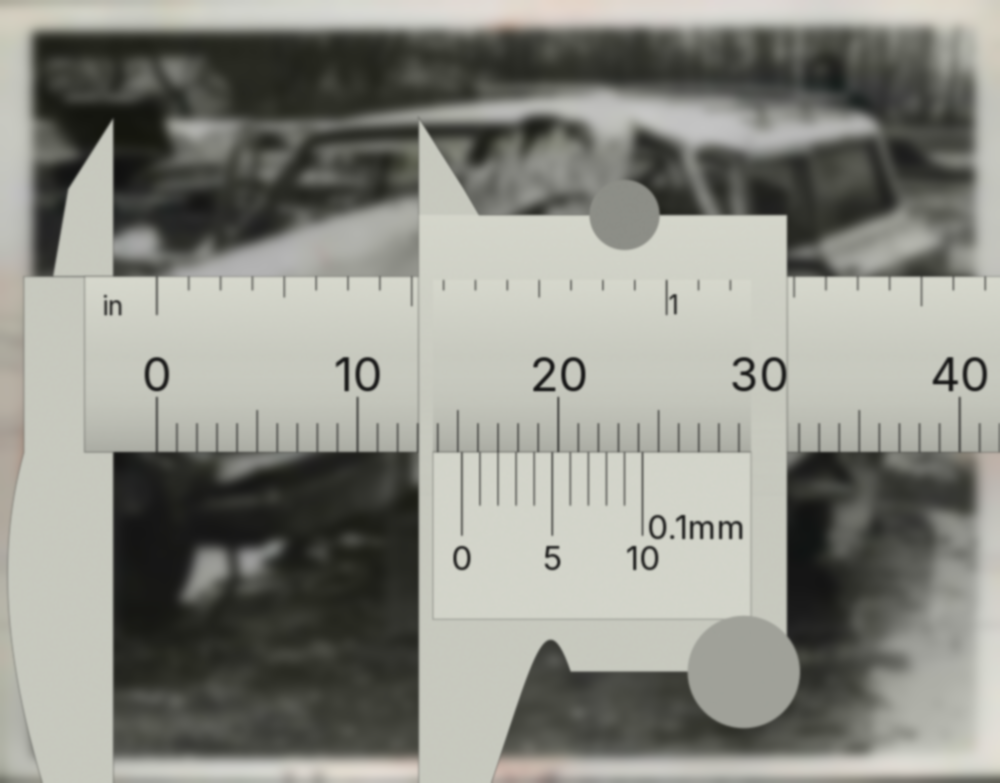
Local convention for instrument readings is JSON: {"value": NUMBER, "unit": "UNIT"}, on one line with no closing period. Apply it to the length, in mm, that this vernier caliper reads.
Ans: {"value": 15.2, "unit": "mm"}
